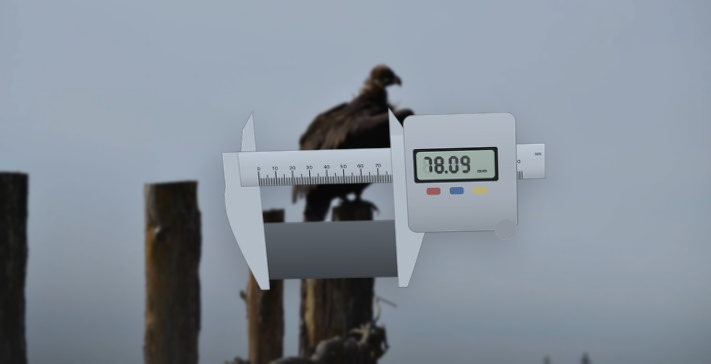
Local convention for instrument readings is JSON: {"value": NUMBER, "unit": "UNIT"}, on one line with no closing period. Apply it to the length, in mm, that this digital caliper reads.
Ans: {"value": 78.09, "unit": "mm"}
